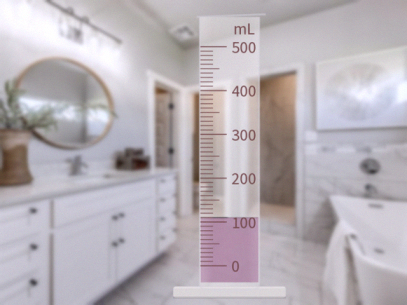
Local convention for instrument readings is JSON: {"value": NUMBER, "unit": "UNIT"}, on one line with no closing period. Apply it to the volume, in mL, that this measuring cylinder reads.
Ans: {"value": 110, "unit": "mL"}
